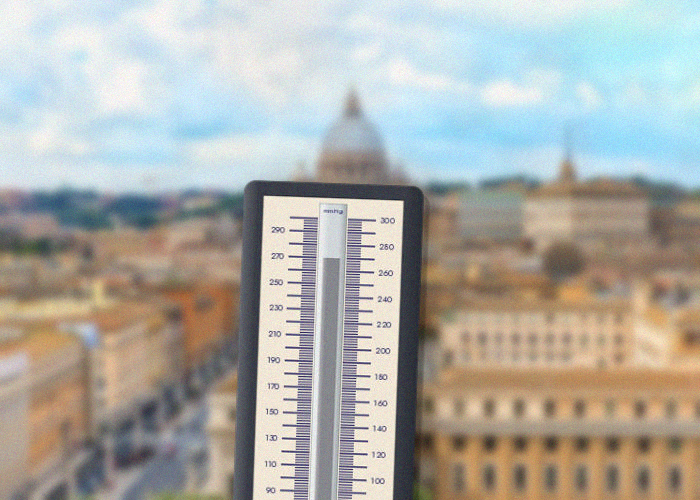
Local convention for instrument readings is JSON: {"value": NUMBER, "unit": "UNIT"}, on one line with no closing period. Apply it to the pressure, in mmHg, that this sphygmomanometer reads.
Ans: {"value": 270, "unit": "mmHg"}
